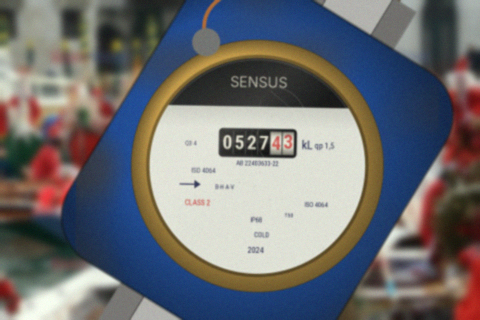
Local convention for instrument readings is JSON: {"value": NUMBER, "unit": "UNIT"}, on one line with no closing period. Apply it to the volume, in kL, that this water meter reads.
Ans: {"value": 527.43, "unit": "kL"}
